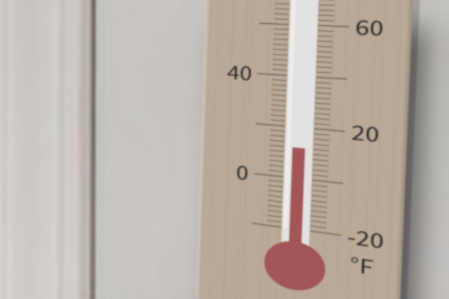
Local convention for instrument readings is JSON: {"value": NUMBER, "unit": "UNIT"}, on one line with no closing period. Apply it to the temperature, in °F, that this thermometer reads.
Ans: {"value": 12, "unit": "°F"}
